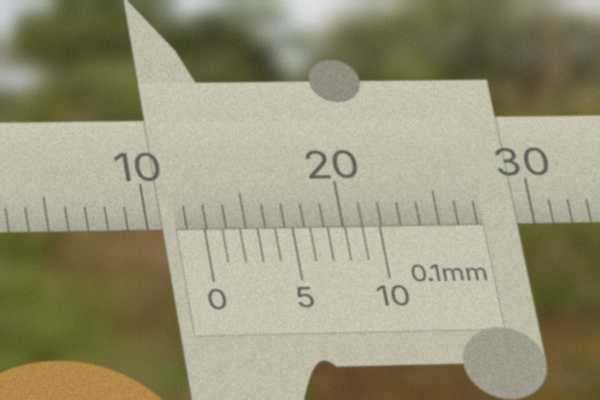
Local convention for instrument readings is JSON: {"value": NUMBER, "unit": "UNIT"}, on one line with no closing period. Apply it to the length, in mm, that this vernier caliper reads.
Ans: {"value": 12.9, "unit": "mm"}
